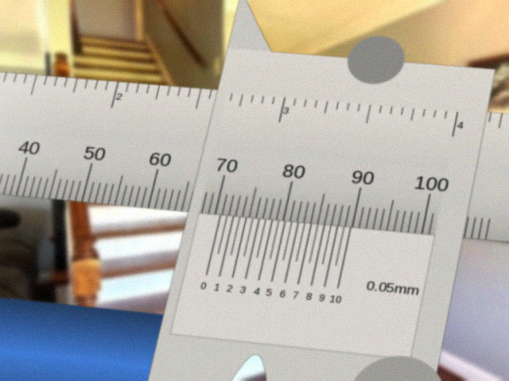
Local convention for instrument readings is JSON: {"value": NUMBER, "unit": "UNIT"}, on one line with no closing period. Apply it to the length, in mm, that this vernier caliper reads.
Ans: {"value": 70.8, "unit": "mm"}
